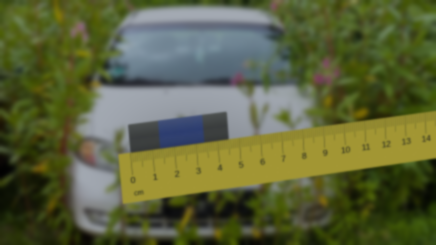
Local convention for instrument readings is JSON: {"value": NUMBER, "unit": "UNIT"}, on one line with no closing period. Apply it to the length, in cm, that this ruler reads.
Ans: {"value": 4.5, "unit": "cm"}
